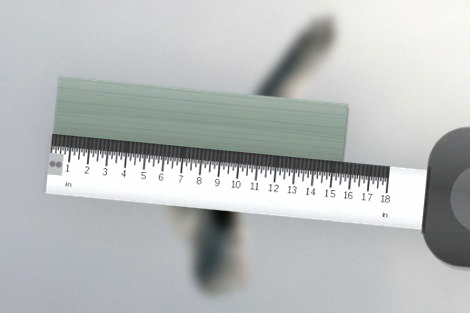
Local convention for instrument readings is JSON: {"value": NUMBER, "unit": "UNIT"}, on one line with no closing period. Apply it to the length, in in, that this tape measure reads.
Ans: {"value": 15.5, "unit": "in"}
